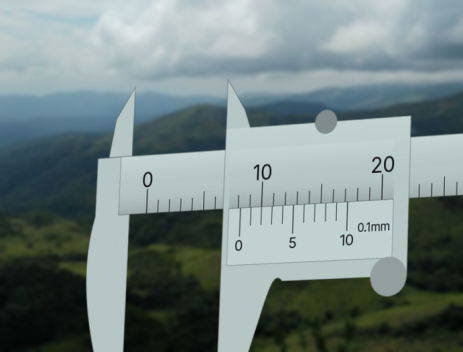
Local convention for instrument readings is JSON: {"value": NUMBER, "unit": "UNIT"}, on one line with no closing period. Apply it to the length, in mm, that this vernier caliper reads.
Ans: {"value": 8.2, "unit": "mm"}
